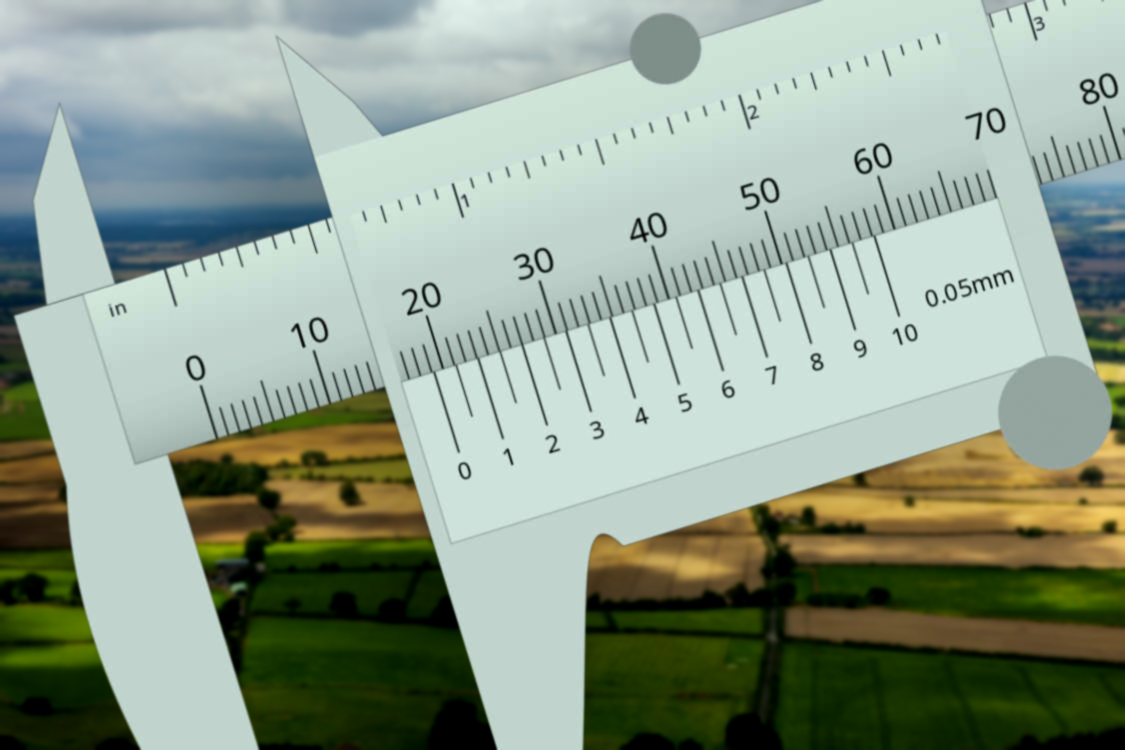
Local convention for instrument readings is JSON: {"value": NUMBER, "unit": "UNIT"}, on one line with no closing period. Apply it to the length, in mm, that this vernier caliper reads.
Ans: {"value": 19.2, "unit": "mm"}
